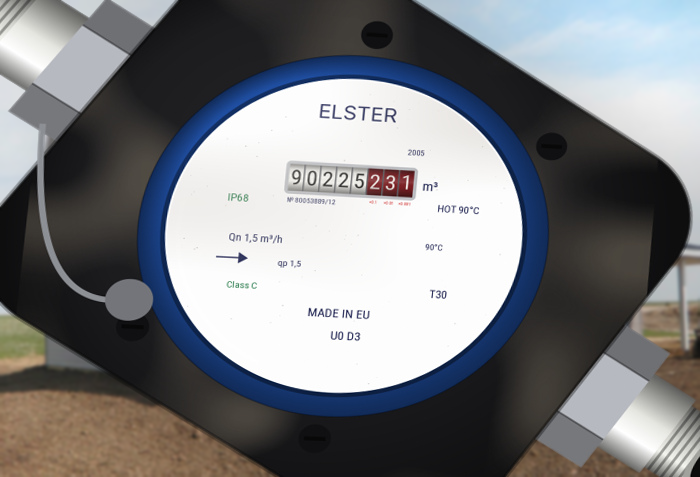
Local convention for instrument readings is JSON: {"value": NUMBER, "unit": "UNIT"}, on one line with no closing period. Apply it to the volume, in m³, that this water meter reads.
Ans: {"value": 90225.231, "unit": "m³"}
